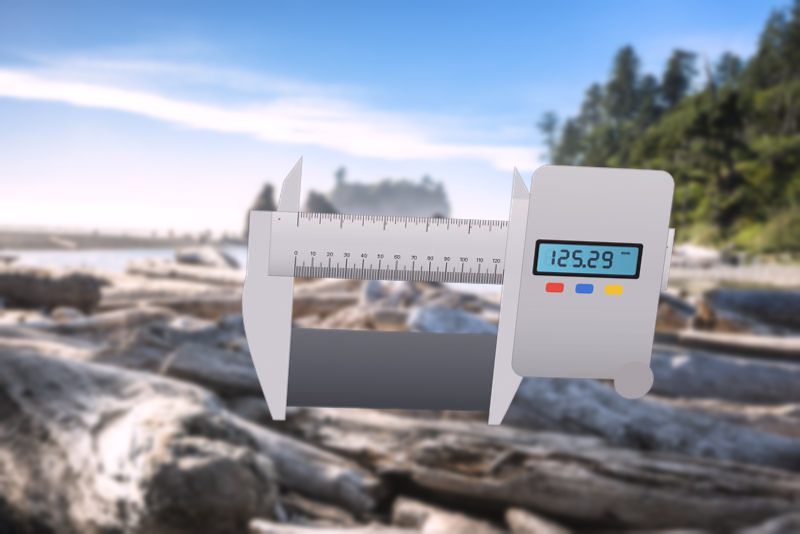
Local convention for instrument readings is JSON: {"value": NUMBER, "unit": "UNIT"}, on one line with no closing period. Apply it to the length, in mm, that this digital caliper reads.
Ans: {"value": 125.29, "unit": "mm"}
